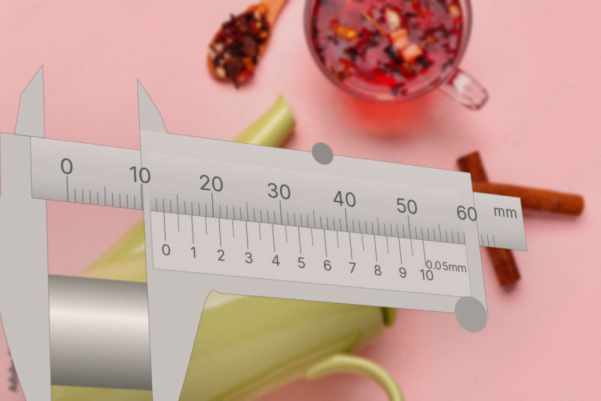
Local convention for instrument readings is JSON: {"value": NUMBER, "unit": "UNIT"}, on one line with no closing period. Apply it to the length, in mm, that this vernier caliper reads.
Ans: {"value": 13.0, "unit": "mm"}
